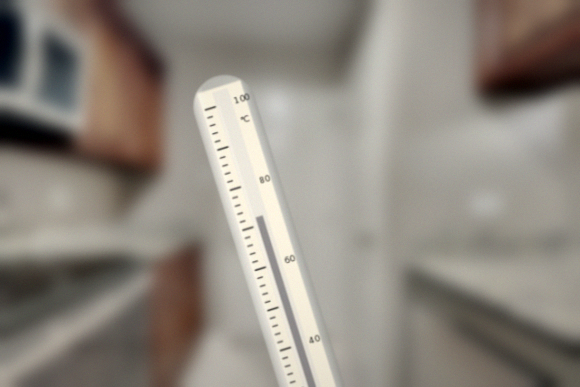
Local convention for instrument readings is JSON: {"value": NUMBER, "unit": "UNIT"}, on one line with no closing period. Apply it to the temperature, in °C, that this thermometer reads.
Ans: {"value": 72, "unit": "°C"}
